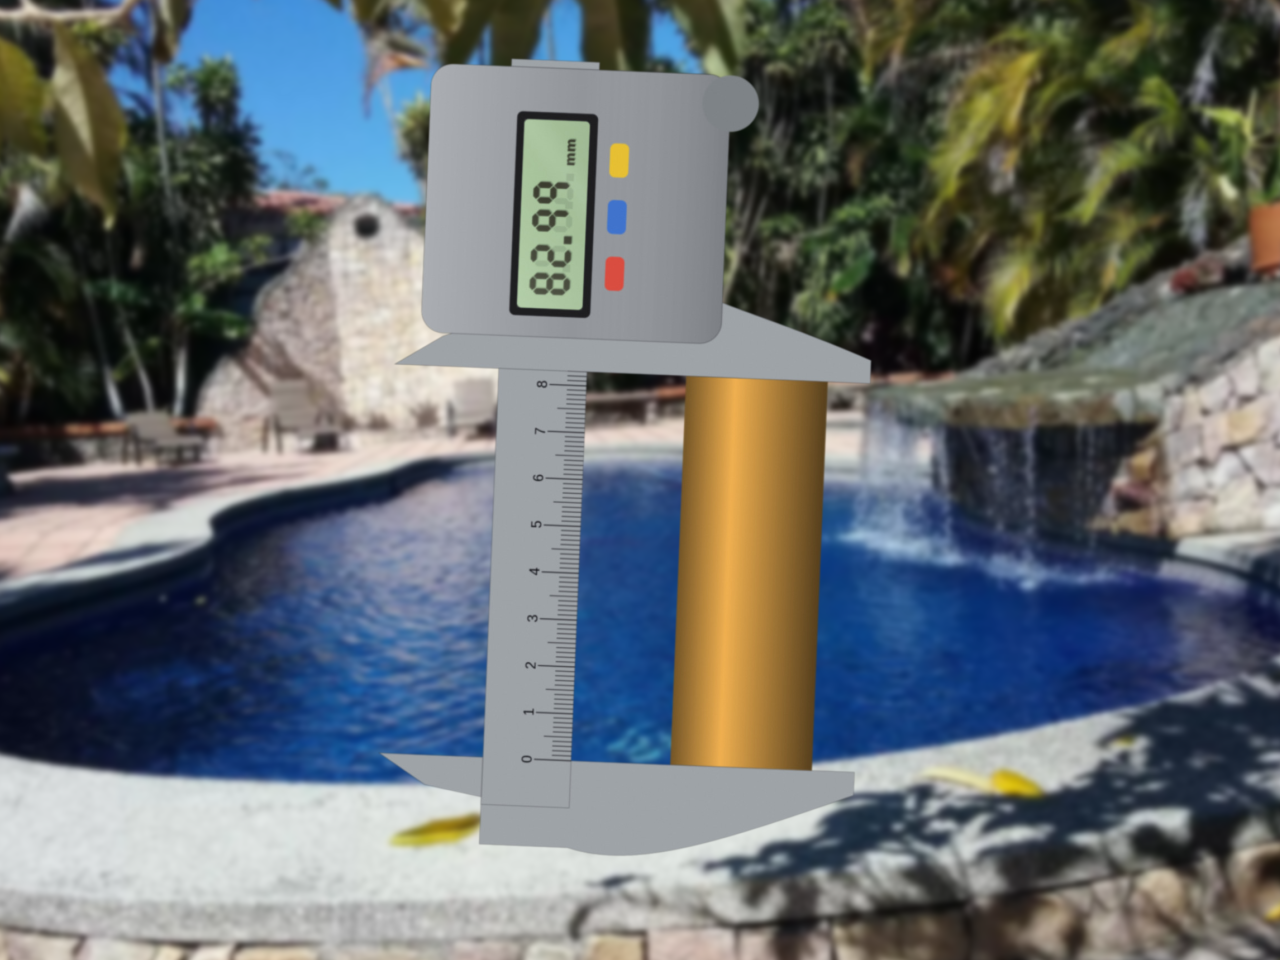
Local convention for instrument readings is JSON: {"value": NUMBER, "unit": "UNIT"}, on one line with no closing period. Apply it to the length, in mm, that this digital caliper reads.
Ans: {"value": 82.99, "unit": "mm"}
